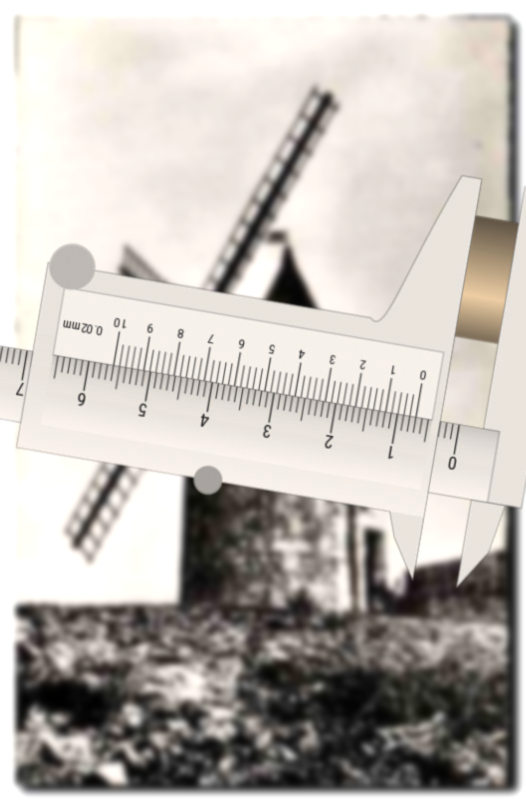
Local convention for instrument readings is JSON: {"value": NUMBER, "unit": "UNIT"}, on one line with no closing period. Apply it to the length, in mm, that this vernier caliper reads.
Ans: {"value": 7.0, "unit": "mm"}
